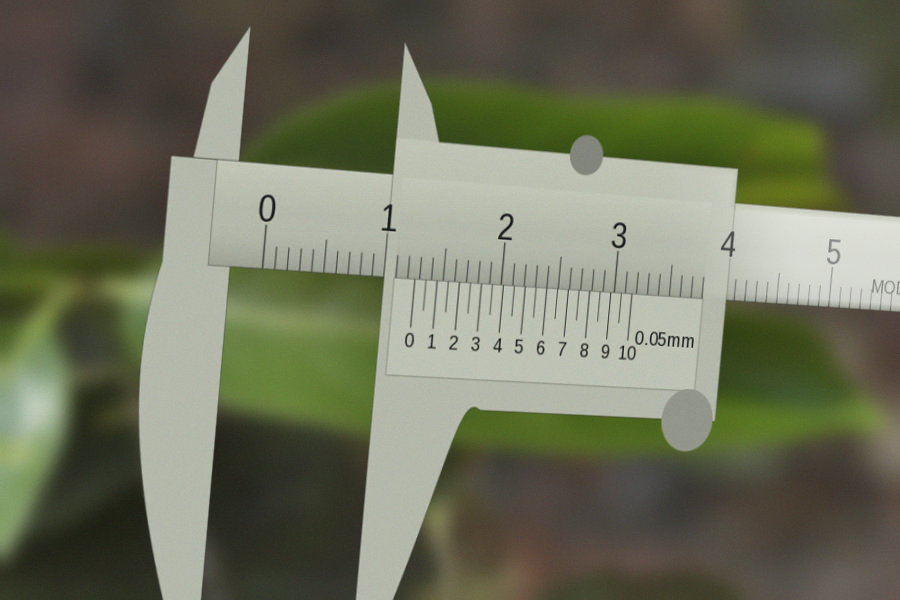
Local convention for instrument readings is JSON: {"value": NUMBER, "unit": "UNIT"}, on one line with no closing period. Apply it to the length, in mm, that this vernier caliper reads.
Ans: {"value": 12.6, "unit": "mm"}
